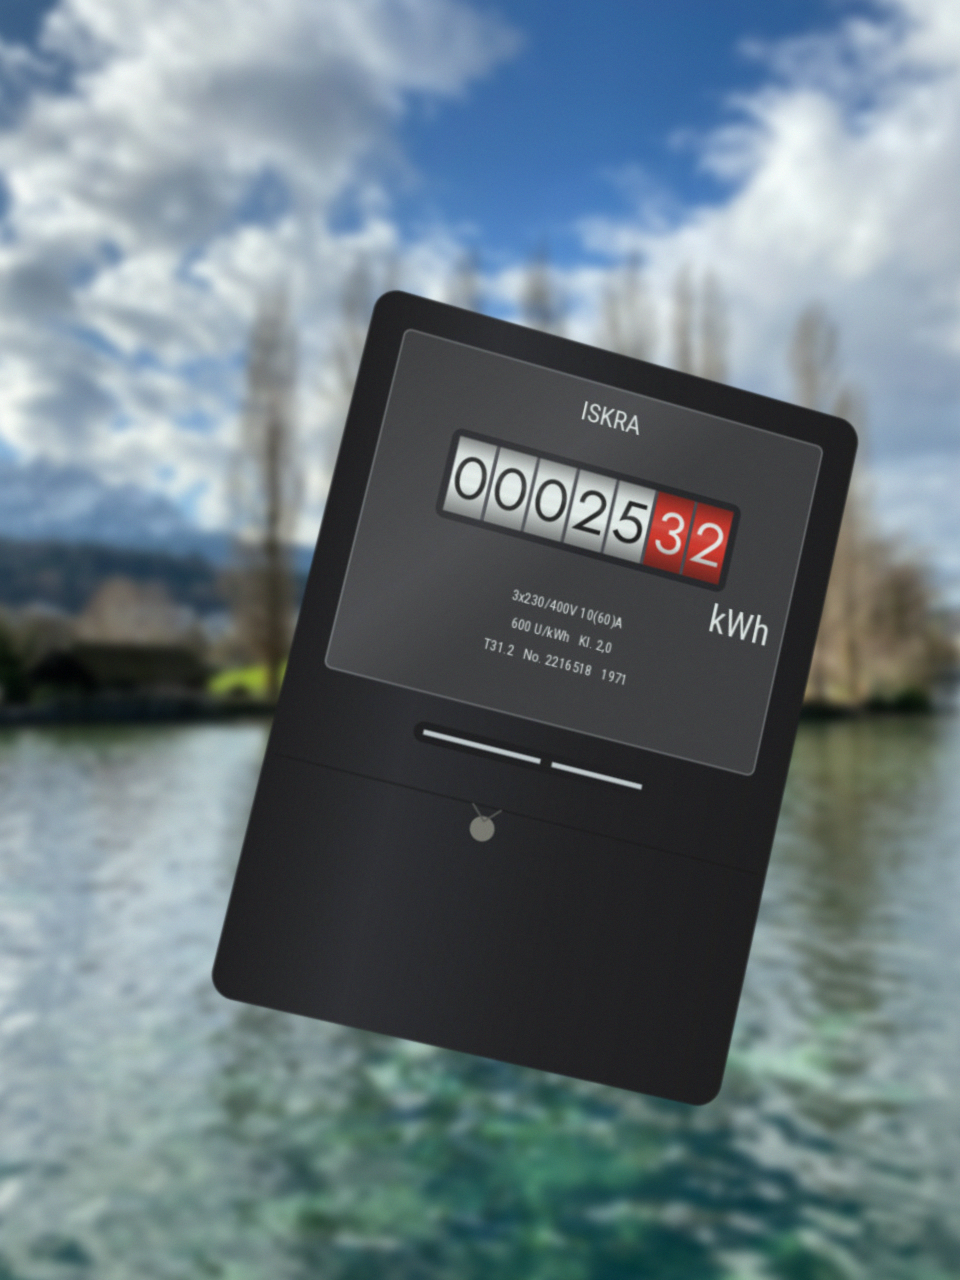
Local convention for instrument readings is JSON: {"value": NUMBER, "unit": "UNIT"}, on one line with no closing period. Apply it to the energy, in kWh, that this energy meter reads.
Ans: {"value": 25.32, "unit": "kWh"}
